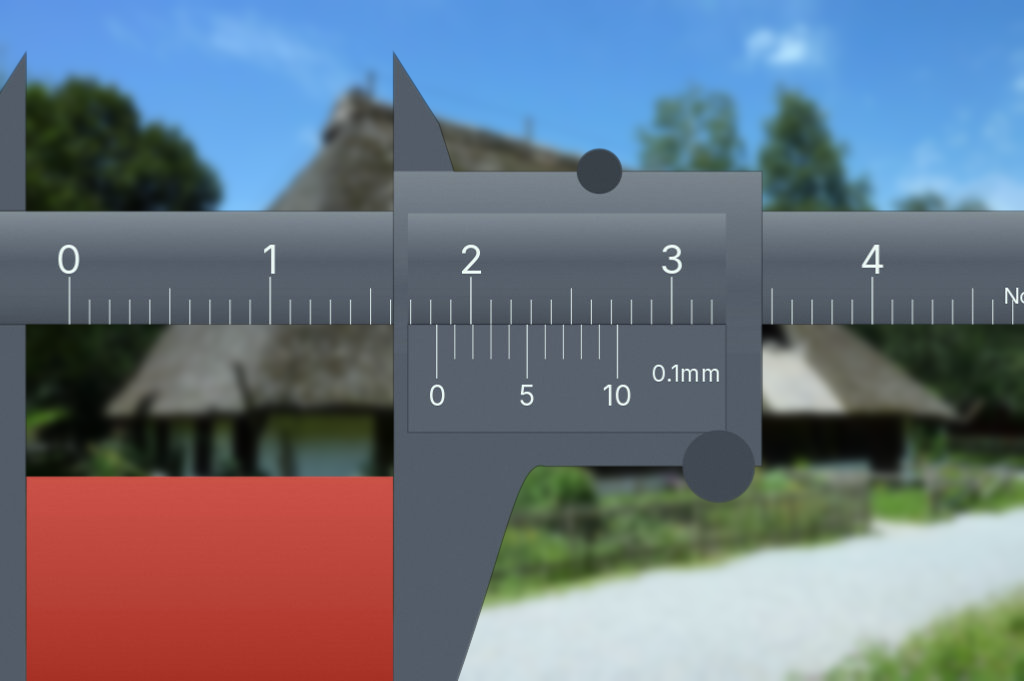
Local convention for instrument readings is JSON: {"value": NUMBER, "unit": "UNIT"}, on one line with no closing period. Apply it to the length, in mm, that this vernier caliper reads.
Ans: {"value": 18.3, "unit": "mm"}
